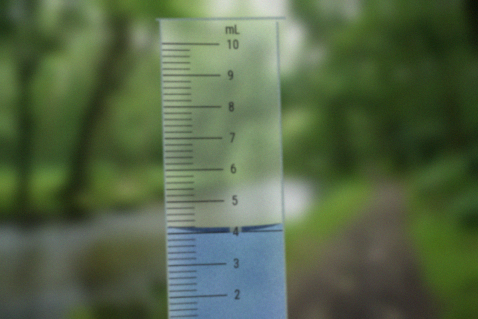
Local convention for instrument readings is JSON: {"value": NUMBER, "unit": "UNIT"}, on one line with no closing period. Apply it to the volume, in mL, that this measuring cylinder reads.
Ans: {"value": 4, "unit": "mL"}
